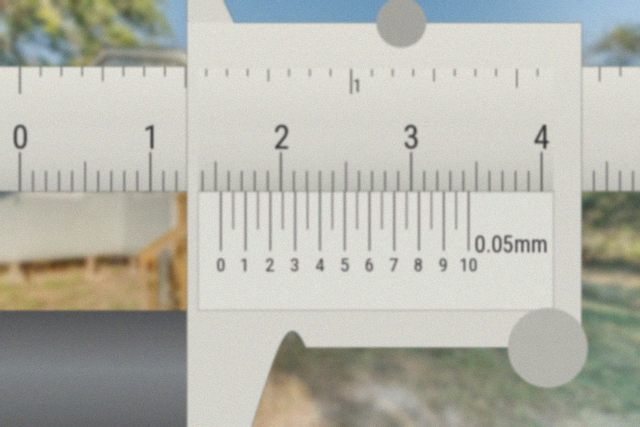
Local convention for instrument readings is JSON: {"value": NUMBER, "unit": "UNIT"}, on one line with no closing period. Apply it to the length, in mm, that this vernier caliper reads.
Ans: {"value": 15.4, "unit": "mm"}
